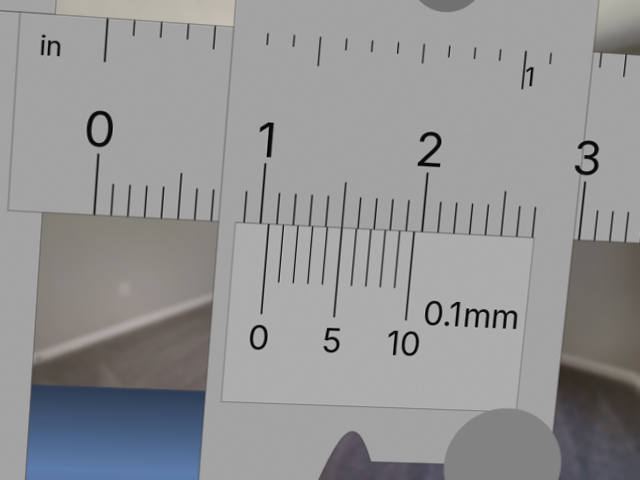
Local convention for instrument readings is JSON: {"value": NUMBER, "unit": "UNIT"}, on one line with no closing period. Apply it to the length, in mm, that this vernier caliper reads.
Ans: {"value": 10.5, "unit": "mm"}
